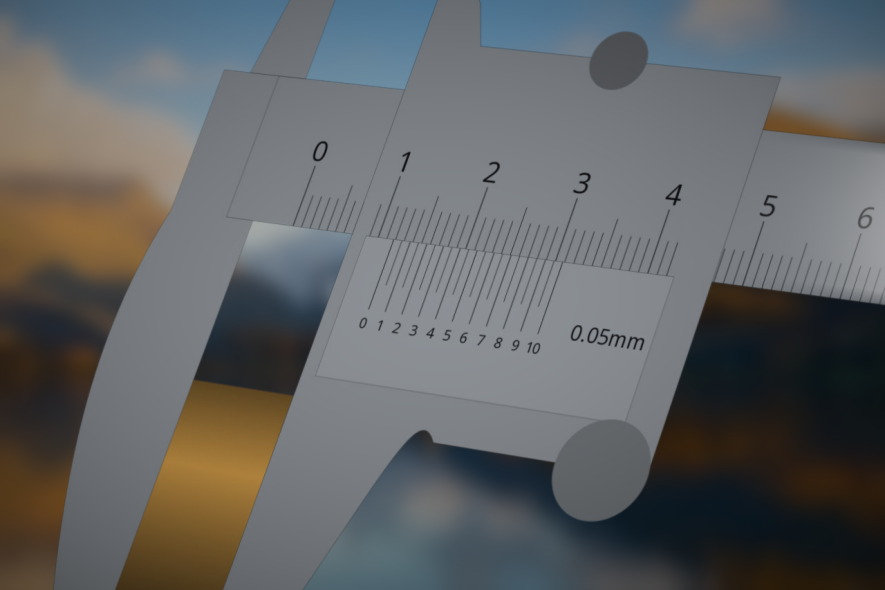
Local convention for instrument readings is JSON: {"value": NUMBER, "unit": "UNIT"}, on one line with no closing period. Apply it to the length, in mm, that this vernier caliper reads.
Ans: {"value": 11.8, "unit": "mm"}
